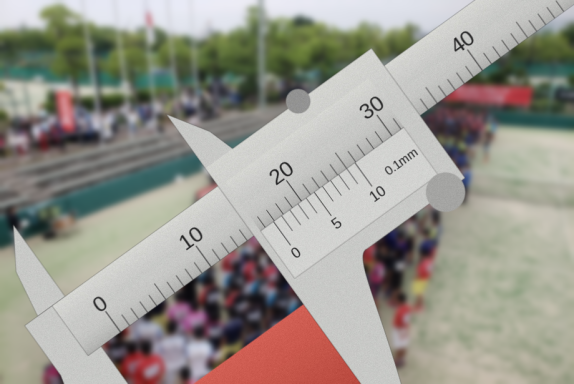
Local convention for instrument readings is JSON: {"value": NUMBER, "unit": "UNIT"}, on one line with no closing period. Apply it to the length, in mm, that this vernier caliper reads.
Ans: {"value": 16.9, "unit": "mm"}
